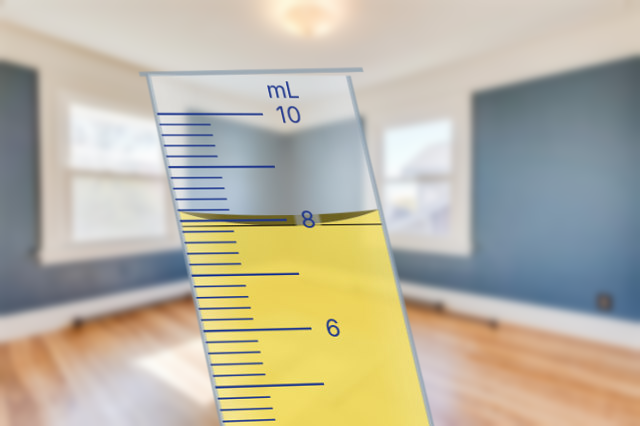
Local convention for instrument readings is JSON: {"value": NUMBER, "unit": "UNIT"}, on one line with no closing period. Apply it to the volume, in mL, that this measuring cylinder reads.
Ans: {"value": 7.9, "unit": "mL"}
